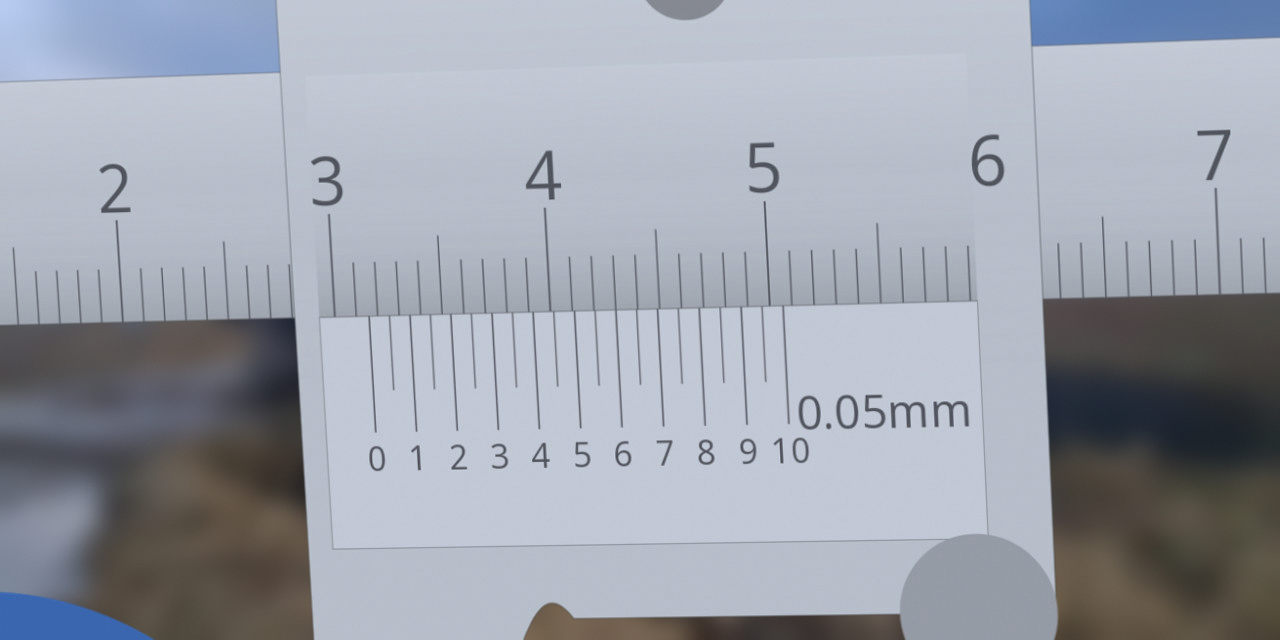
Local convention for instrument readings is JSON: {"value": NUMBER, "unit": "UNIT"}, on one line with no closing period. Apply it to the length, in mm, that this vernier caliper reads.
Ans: {"value": 31.6, "unit": "mm"}
